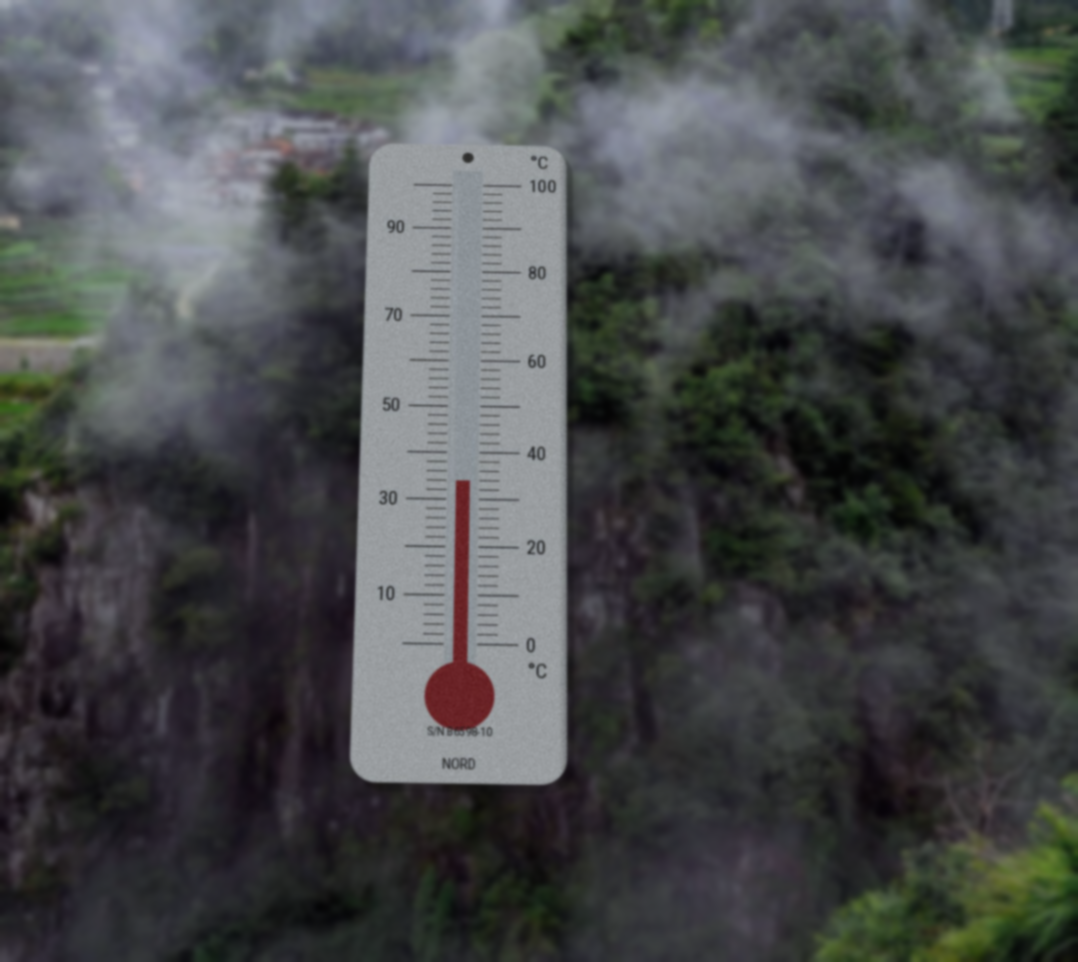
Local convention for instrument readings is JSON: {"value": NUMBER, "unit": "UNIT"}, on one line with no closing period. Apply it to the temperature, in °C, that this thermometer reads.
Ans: {"value": 34, "unit": "°C"}
